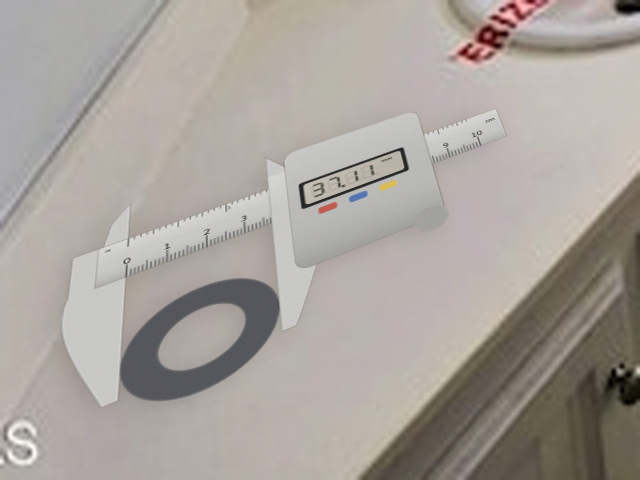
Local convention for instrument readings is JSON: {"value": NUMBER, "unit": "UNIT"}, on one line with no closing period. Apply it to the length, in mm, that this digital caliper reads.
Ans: {"value": 37.11, "unit": "mm"}
